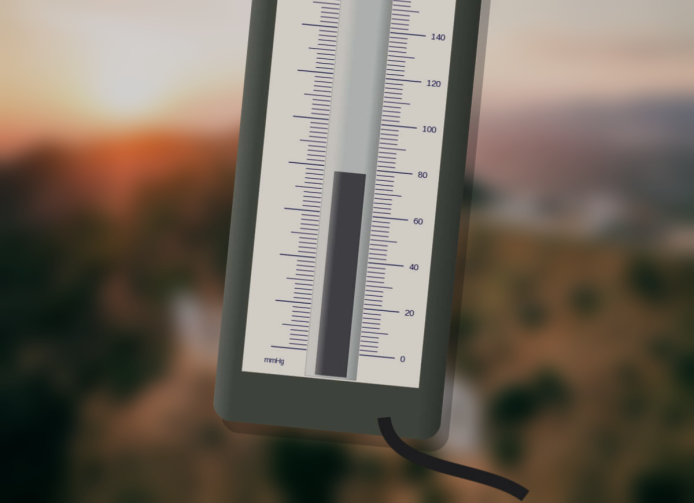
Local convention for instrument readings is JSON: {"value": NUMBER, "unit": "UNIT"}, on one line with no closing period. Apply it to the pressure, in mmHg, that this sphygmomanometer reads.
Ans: {"value": 78, "unit": "mmHg"}
